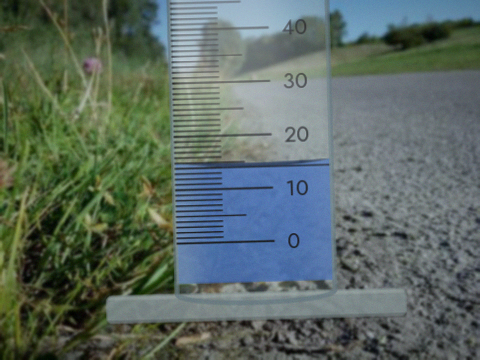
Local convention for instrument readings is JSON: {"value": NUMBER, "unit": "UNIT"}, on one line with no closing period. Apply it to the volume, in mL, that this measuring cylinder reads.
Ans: {"value": 14, "unit": "mL"}
